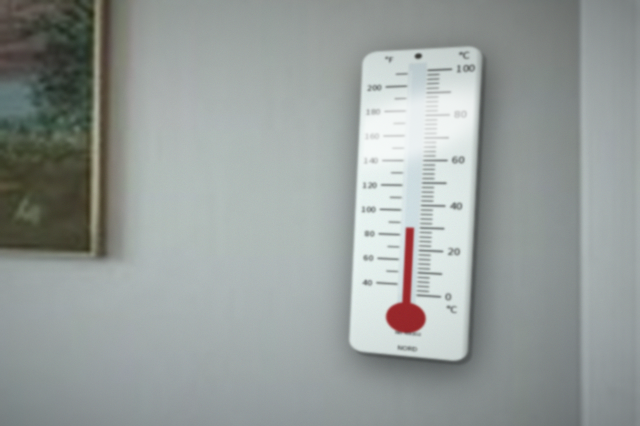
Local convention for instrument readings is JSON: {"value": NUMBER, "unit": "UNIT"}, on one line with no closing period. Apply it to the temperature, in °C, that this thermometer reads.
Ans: {"value": 30, "unit": "°C"}
